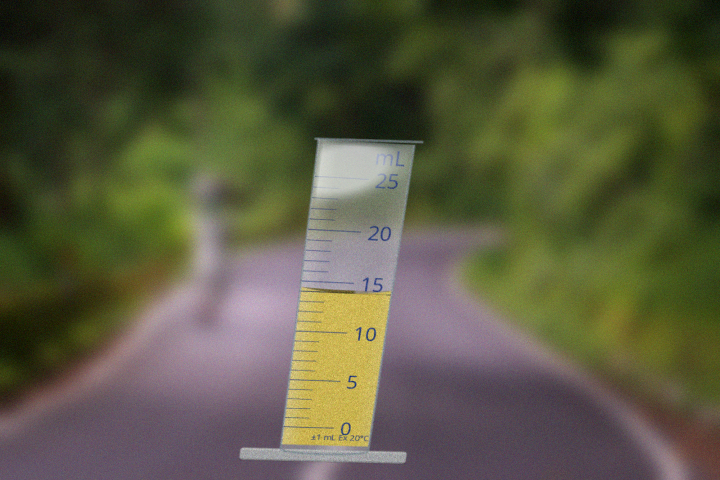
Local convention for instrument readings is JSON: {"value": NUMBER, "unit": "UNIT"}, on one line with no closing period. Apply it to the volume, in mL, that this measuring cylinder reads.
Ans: {"value": 14, "unit": "mL"}
